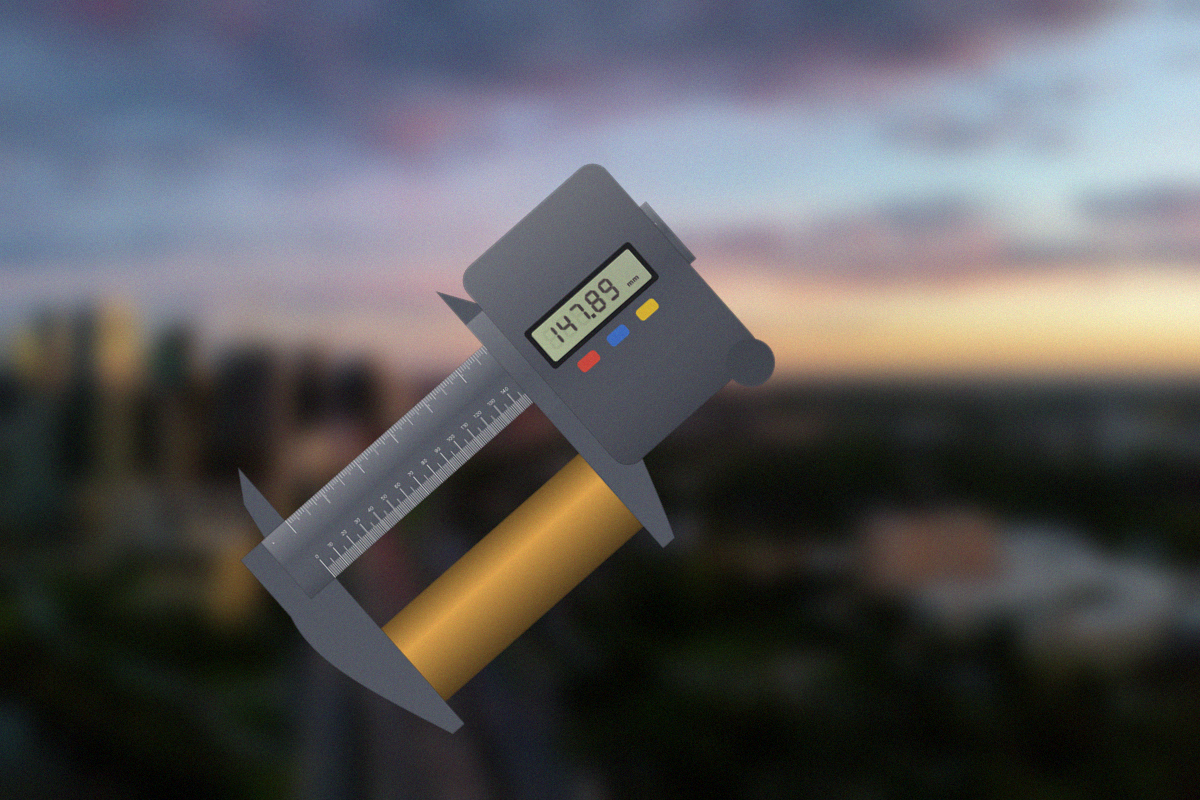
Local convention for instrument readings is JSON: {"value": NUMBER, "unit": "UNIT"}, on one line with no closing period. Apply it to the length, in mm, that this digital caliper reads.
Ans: {"value": 147.89, "unit": "mm"}
